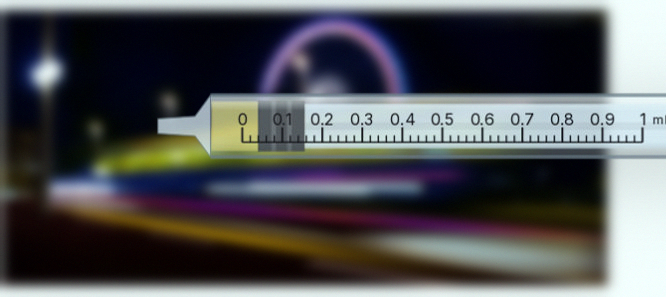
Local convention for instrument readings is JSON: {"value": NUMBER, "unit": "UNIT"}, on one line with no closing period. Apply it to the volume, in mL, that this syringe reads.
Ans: {"value": 0.04, "unit": "mL"}
